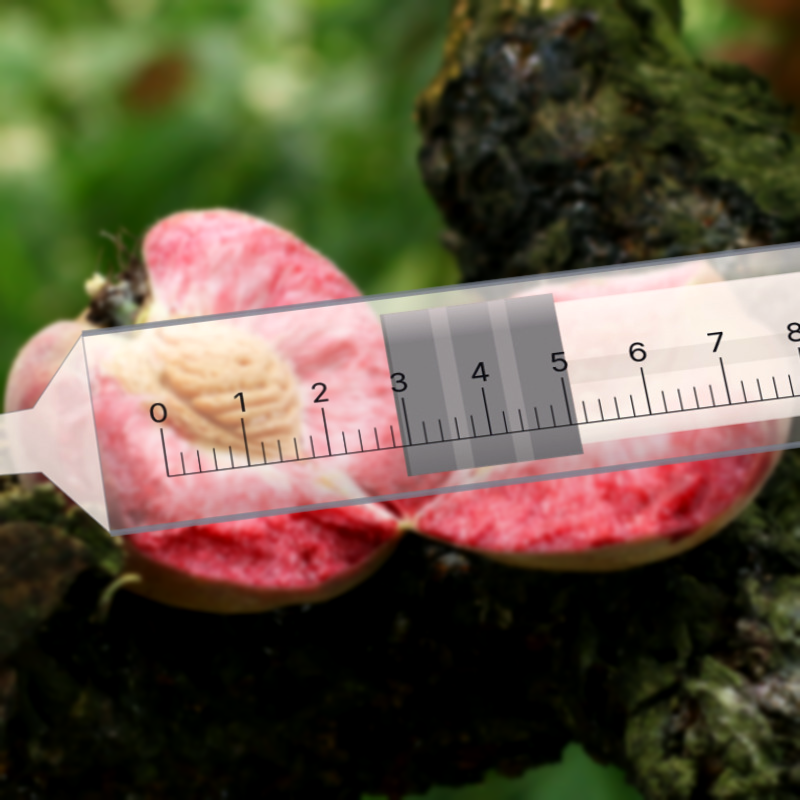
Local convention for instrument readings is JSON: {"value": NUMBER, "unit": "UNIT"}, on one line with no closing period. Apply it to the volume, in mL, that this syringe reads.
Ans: {"value": 2.9, "unit": "mL"}
